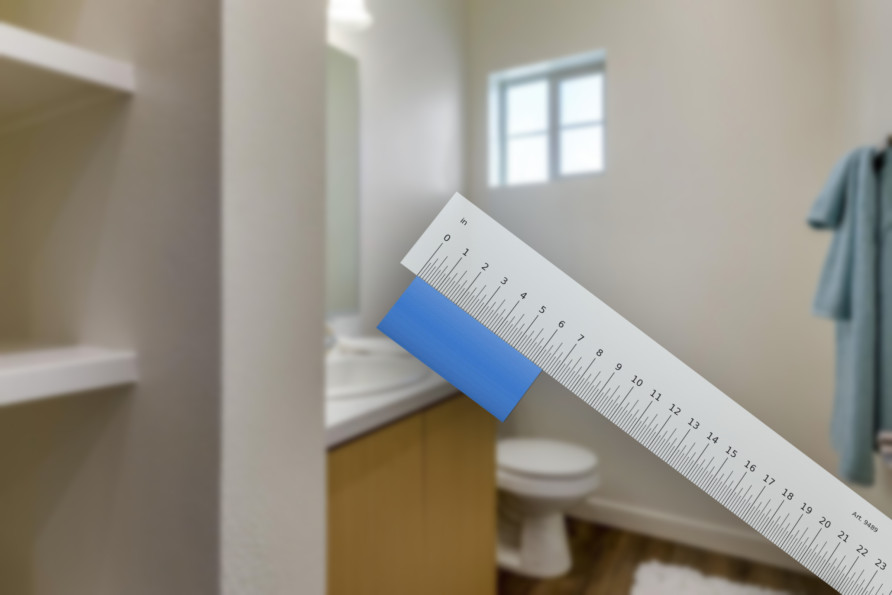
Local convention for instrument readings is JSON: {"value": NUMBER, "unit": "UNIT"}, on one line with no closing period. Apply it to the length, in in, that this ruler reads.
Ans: {"value": 6.5, "unit": "in"}
